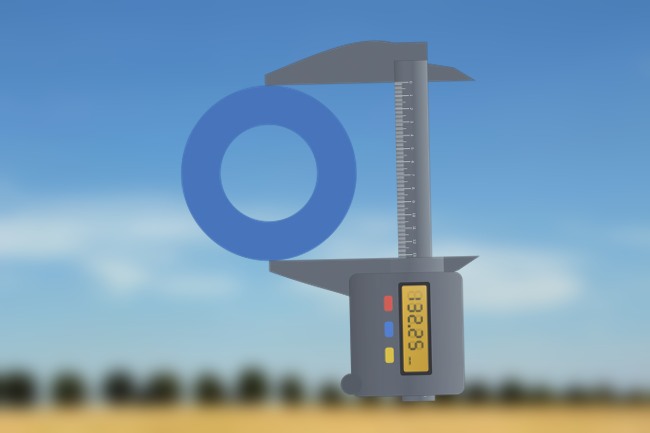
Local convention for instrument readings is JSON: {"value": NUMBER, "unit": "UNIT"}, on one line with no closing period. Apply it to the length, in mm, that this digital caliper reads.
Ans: {"value": 132.25, "unit": "mm"}
